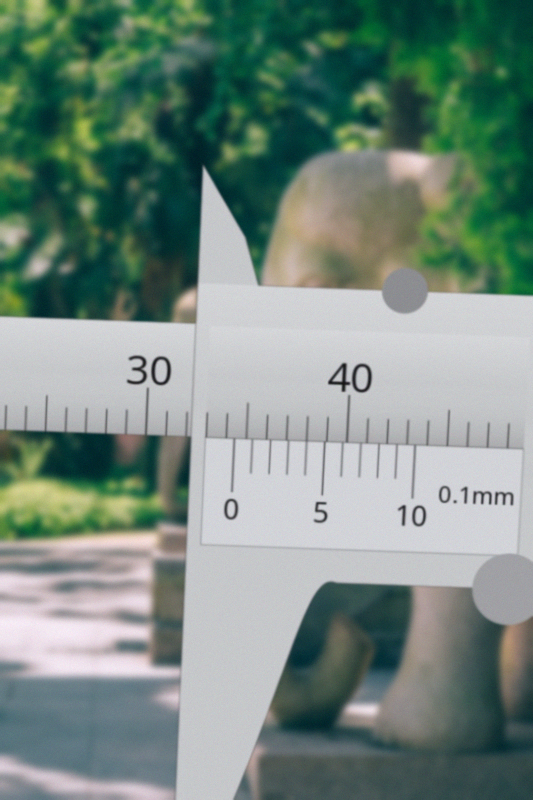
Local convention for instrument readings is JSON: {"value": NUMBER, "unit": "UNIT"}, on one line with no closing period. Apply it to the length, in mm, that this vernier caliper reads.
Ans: {"value": 34.4, "unit": "mm"}
